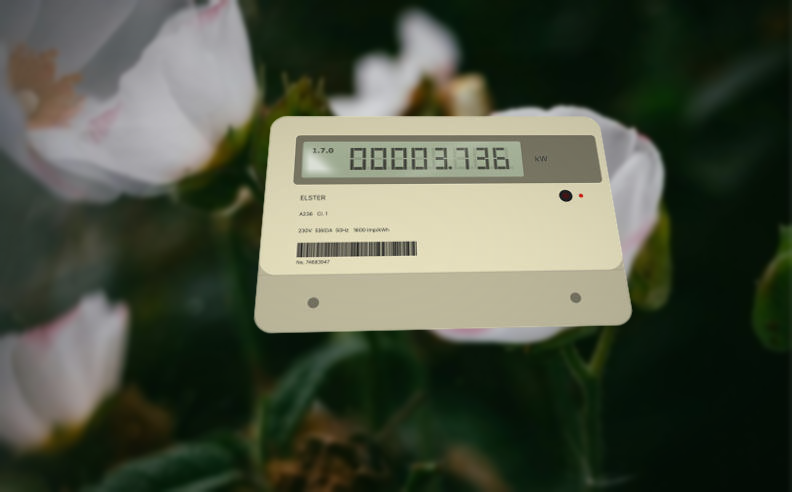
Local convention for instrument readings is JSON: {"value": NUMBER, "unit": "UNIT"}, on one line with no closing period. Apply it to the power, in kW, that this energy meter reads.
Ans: {"value": 3.736, "unit": "kW"}
